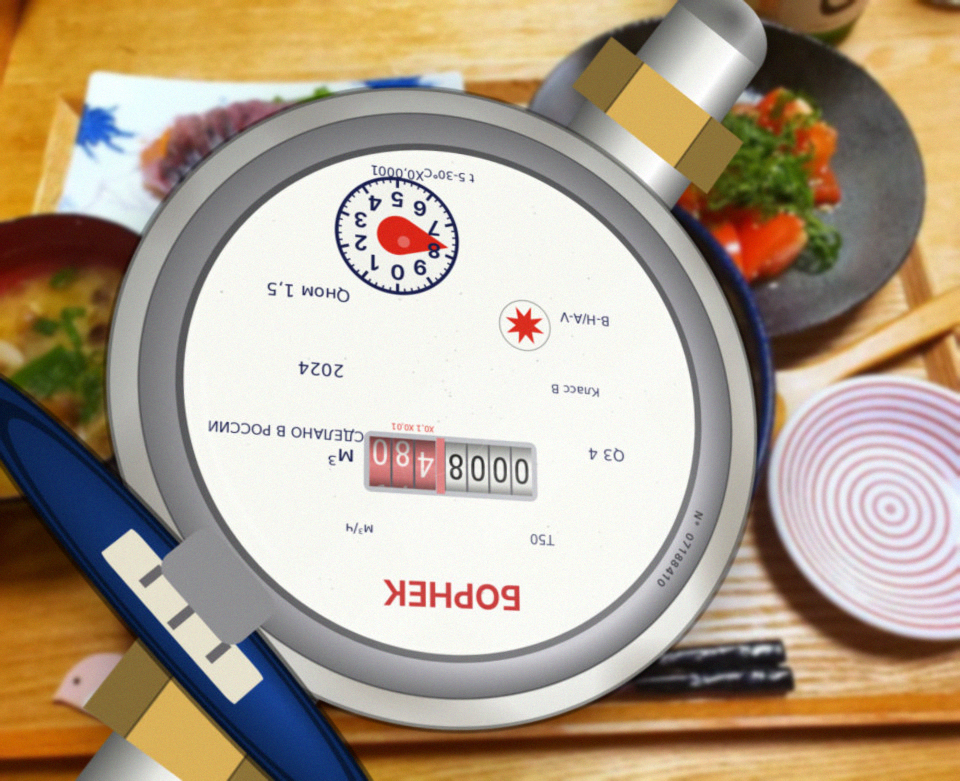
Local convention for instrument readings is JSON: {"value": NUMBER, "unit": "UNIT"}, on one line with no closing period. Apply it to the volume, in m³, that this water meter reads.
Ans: {"value": 8.4797, "unit": "m³"}
